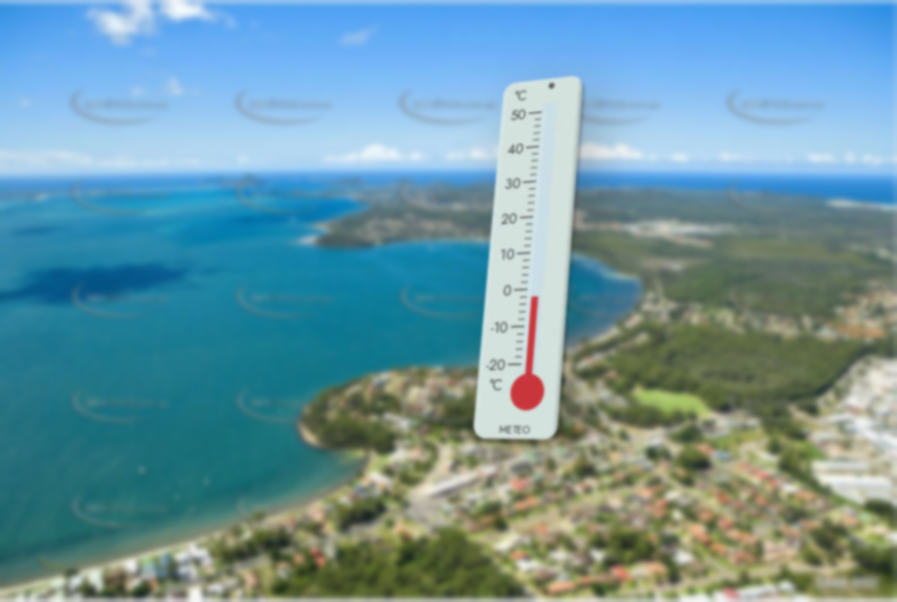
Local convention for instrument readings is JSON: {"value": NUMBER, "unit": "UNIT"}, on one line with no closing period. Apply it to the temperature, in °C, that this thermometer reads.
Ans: {"value": -2, "unit": "°C"}
